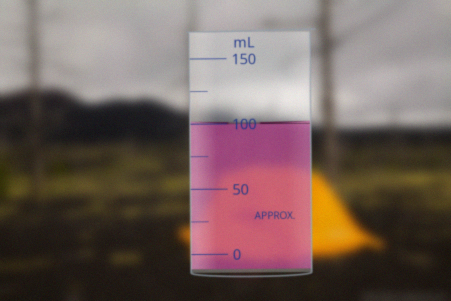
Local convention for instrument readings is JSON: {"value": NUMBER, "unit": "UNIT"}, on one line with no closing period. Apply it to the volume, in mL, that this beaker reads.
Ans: {"value": 100, "unit": "mL"}
